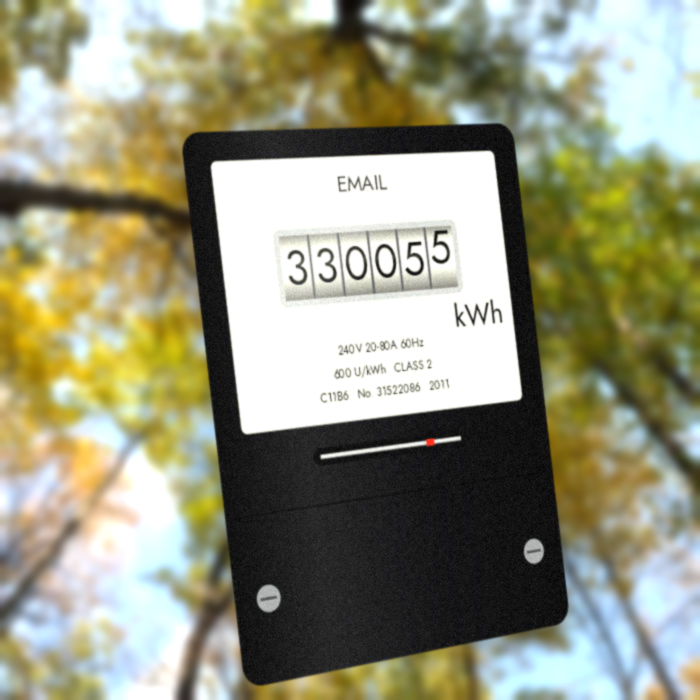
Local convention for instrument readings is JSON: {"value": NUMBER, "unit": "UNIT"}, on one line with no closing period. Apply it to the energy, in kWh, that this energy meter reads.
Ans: {"value": 330055, "unit": "kWh"}
